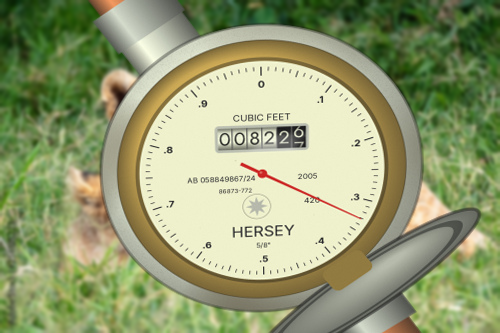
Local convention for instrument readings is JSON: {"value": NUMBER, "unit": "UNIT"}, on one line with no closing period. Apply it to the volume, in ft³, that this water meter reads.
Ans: {"value": 8226.33, "unit": "ft³"}
